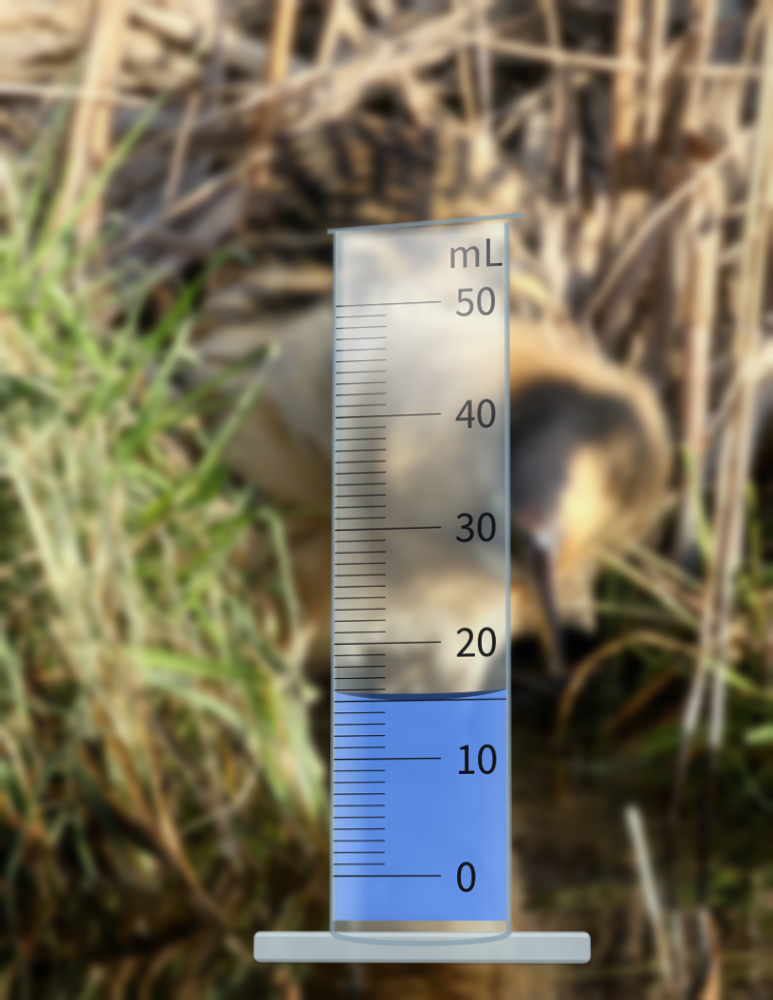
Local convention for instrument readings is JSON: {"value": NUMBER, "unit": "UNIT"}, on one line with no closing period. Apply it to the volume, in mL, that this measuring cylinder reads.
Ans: {"value": 15, "unit": "mL"}
